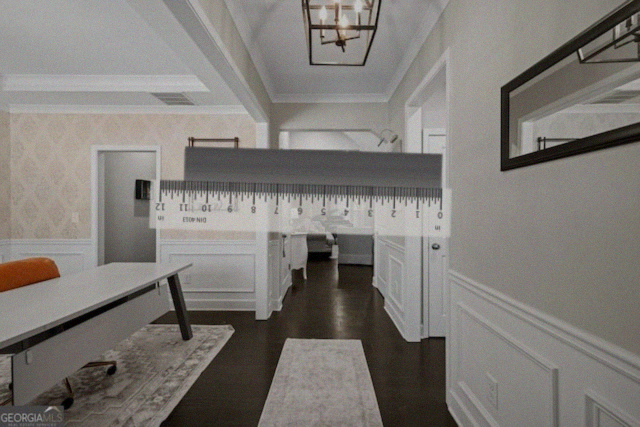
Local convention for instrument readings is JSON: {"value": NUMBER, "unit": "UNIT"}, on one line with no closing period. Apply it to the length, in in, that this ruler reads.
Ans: {"value": 11, "unit": "in"}
